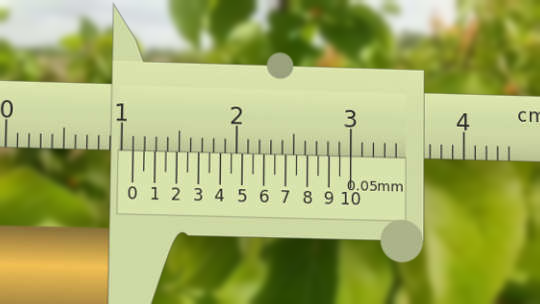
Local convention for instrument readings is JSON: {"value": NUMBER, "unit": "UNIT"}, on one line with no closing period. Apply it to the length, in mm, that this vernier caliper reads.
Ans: {"value": 11.0, "unit": "mm"}
